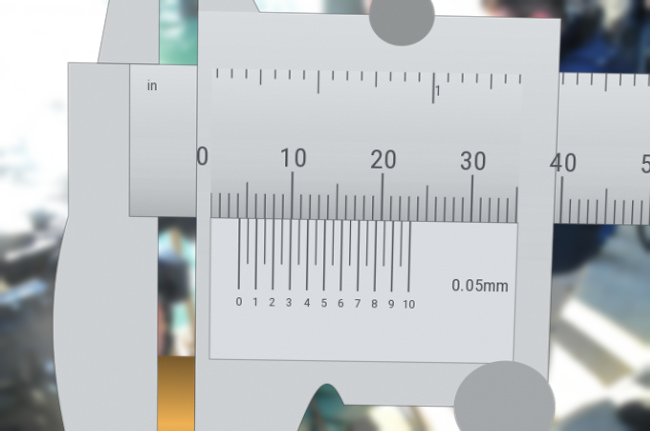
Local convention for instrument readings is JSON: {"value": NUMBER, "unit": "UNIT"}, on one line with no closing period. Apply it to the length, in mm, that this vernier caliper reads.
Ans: {"value": 4.2, "unit": "mm"}
